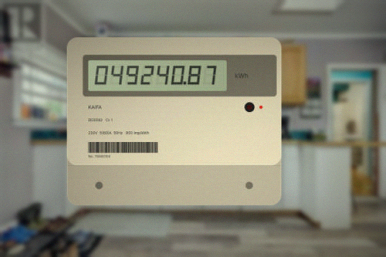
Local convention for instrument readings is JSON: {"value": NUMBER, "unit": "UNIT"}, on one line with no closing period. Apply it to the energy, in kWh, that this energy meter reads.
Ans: {"value": 49240.87, "unit": "kWh"}
